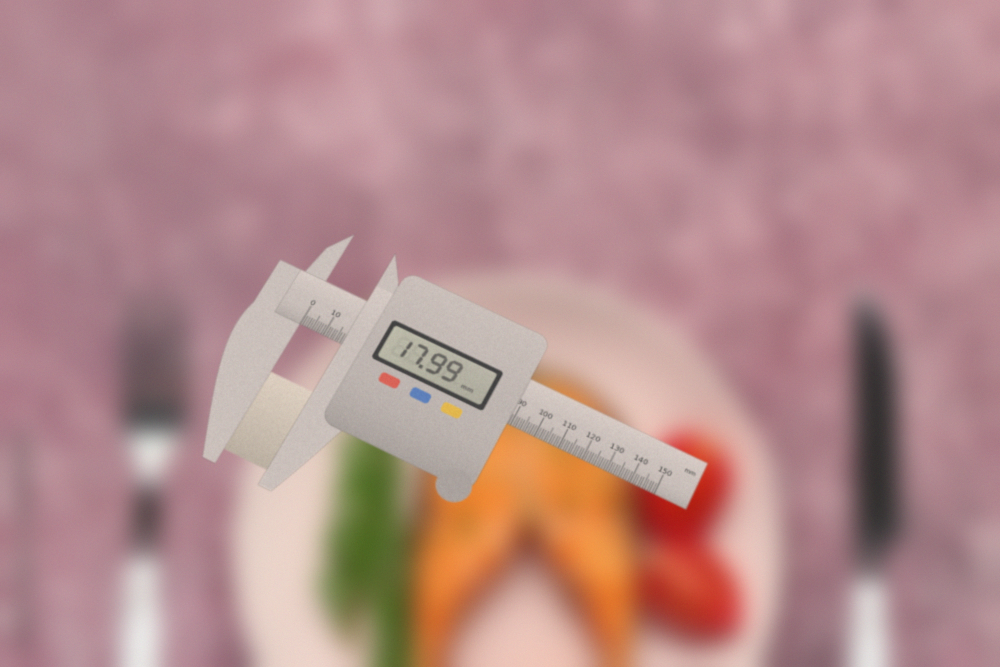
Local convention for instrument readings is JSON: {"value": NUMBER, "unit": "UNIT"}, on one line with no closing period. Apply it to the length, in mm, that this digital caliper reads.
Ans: {"value": 17.99, "unit": "mm"}
